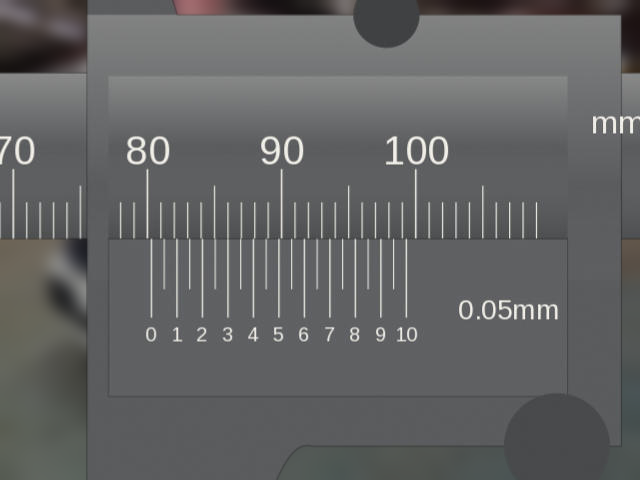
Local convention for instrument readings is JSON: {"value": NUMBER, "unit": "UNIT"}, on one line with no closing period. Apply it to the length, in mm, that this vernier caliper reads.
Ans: {"value": 80.3, "unit": "mm"}
